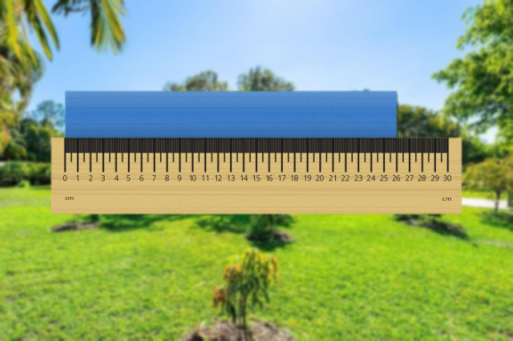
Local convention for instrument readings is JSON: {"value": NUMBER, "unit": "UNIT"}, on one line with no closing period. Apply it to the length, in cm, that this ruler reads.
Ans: {"value": 26, "unit": "cm"}
